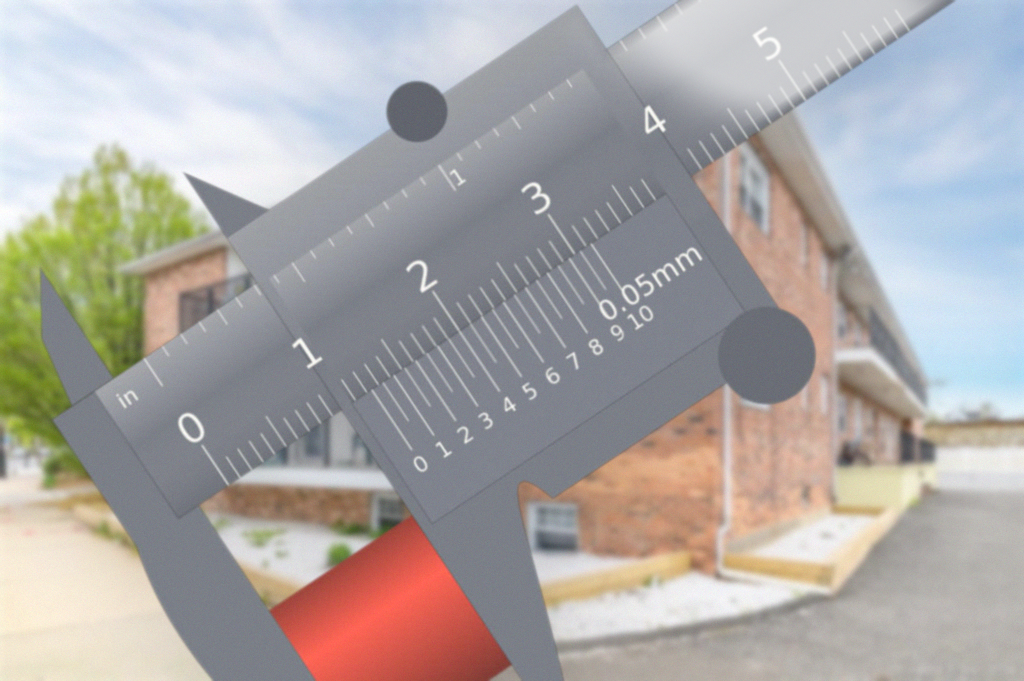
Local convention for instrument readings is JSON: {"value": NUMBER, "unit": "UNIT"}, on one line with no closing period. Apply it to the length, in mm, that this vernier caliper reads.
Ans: {"value": 12.4, "unit": "mm"}
